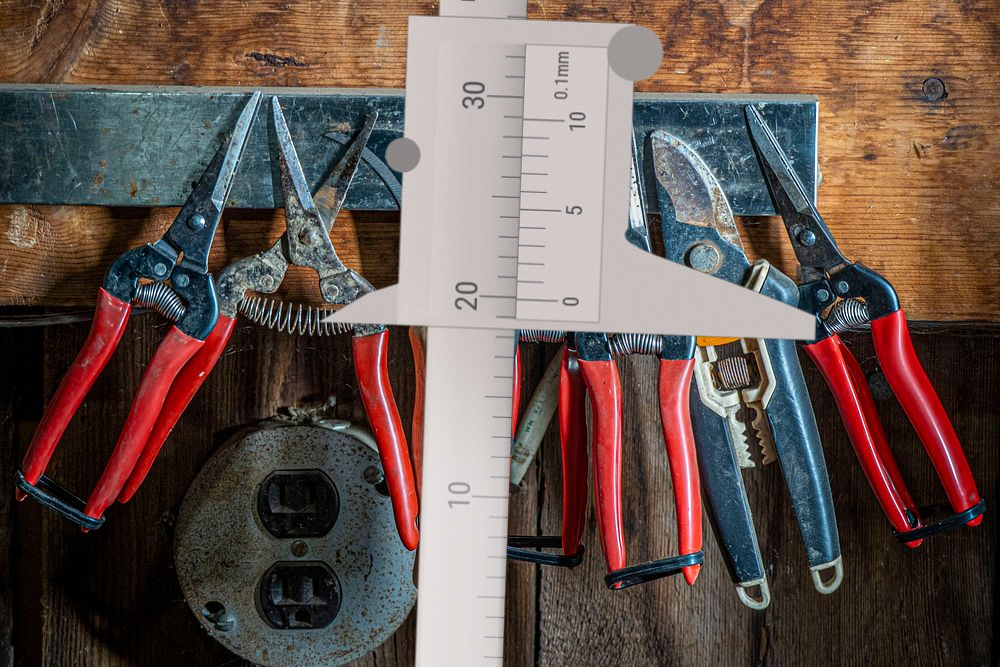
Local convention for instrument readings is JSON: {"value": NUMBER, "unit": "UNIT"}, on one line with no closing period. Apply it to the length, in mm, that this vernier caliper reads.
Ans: {"value": 19.9, "unit": "mm"}
